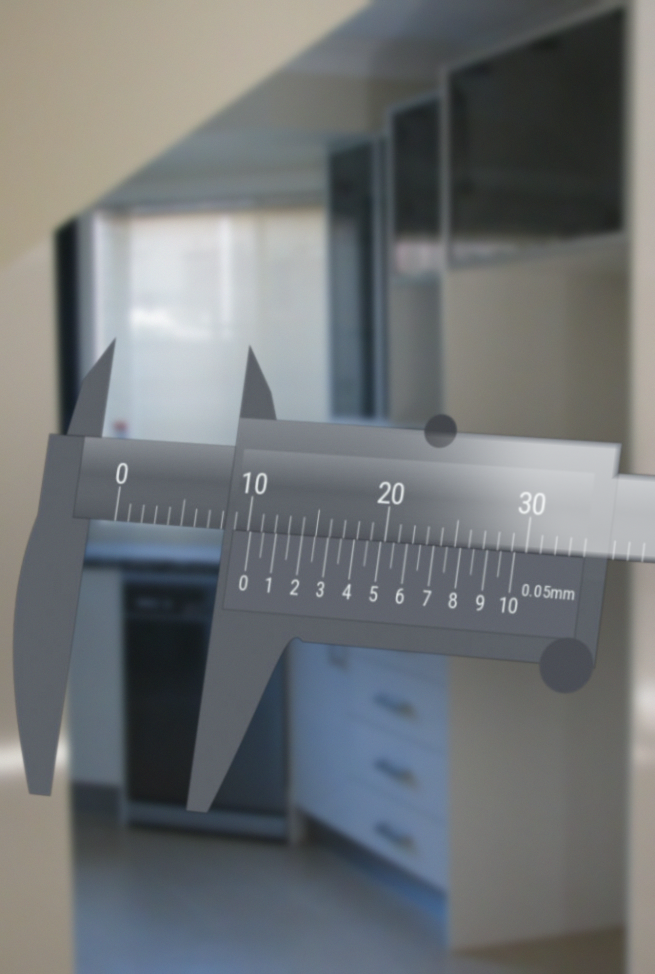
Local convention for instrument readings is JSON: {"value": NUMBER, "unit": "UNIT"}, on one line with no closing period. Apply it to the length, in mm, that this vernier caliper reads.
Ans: {"value": 10.2, "unit": "mm"}
